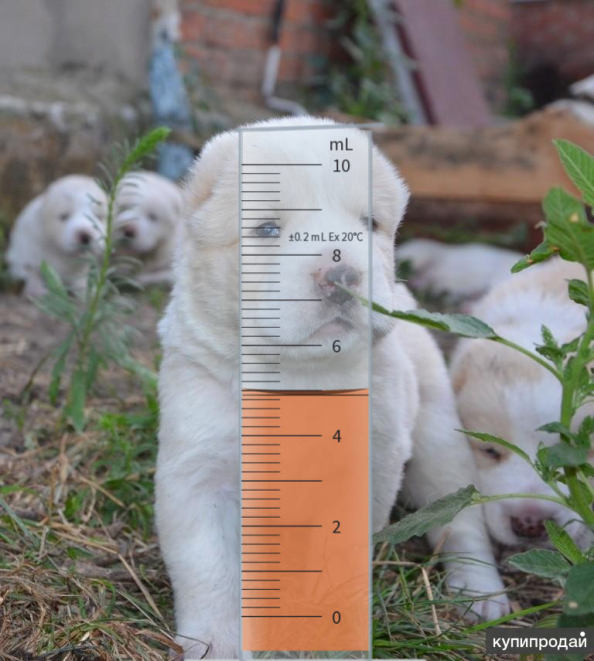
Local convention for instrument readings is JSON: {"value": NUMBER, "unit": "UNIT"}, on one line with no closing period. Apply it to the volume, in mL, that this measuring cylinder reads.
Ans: {"value": 4.9, "unit": "mL"}
